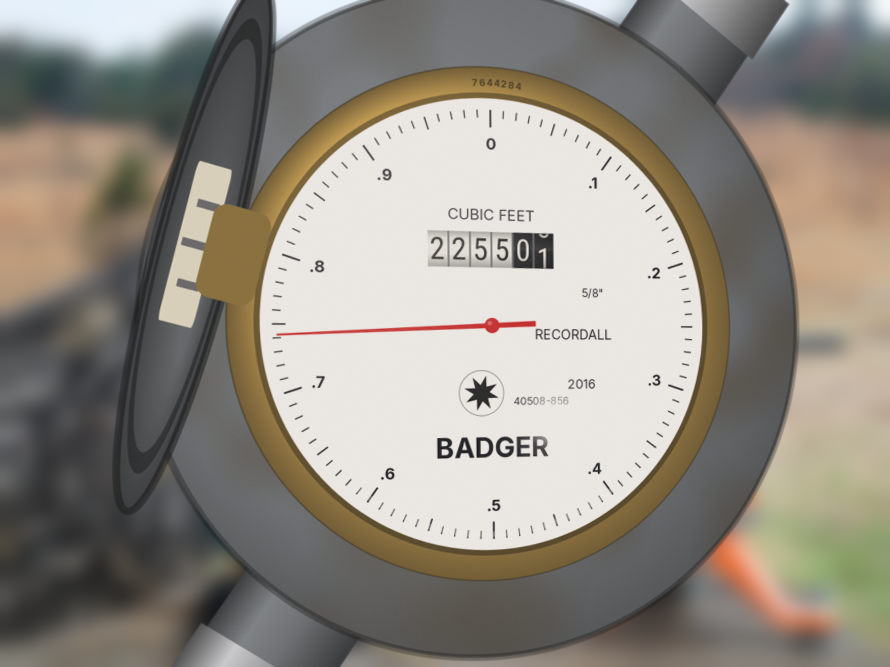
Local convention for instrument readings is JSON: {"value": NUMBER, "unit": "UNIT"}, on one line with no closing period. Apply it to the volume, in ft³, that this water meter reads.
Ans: {"value": 225500.74, "unit": "ft³"}
